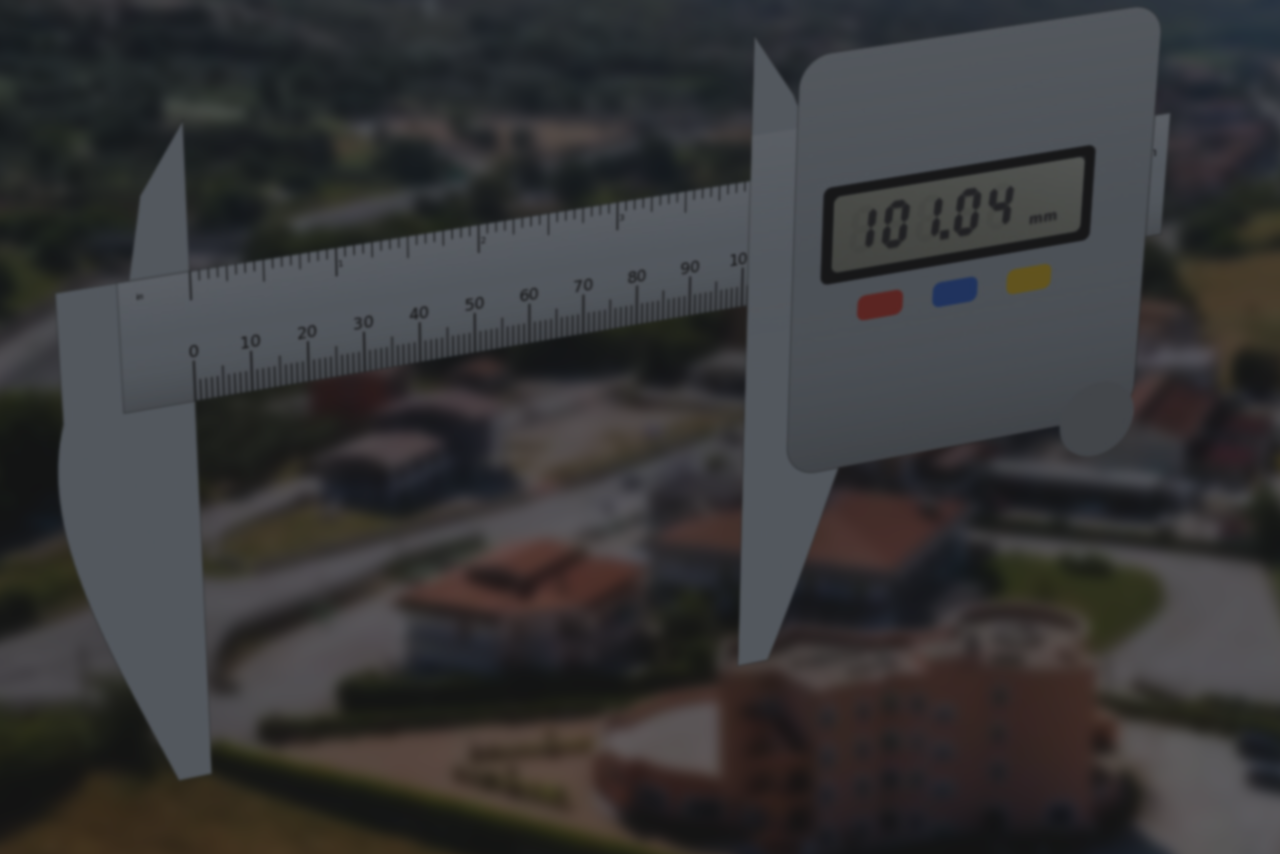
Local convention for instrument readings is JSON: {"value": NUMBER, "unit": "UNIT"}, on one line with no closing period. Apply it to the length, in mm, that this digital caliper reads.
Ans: {"value": 101.04, "unit": "mm"}
